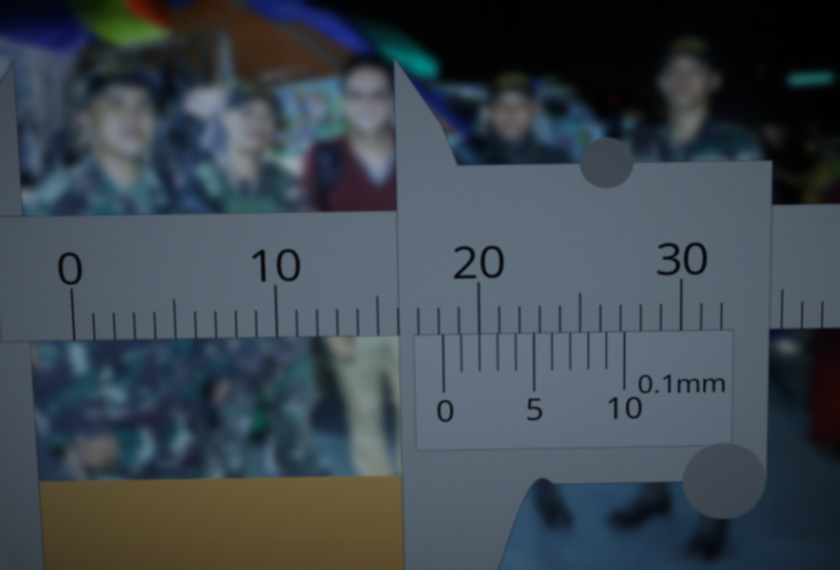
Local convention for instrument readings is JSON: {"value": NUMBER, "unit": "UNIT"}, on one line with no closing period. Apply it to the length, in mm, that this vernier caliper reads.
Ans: {"value": 18.2, "unit": "mm"}
